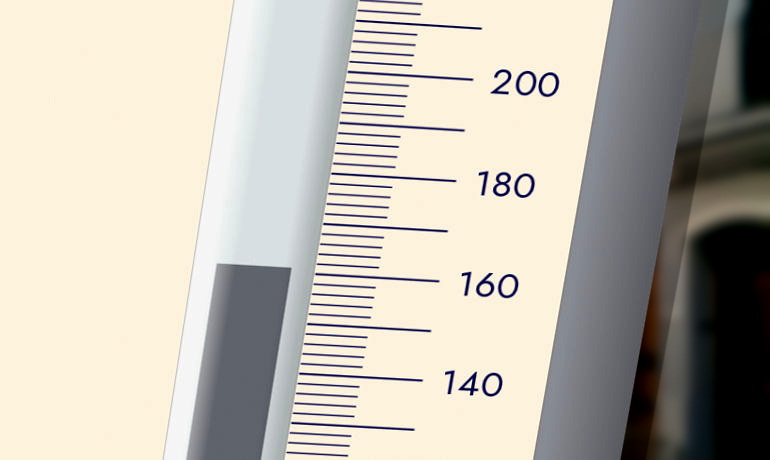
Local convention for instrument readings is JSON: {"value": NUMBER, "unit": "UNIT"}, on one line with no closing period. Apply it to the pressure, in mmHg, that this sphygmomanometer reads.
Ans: {"value": 161, "unit": "mmHg"}
